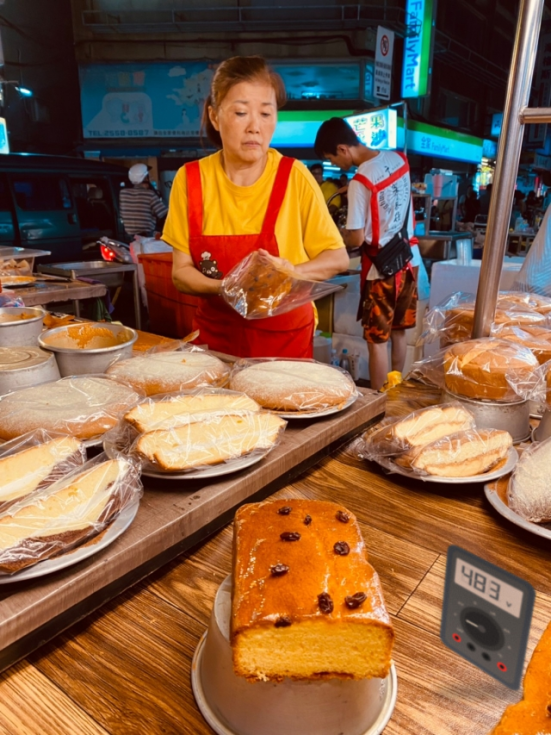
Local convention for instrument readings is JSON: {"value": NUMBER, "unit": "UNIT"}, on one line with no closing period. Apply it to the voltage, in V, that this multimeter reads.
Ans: {"value": 483, "unit": "V"}
